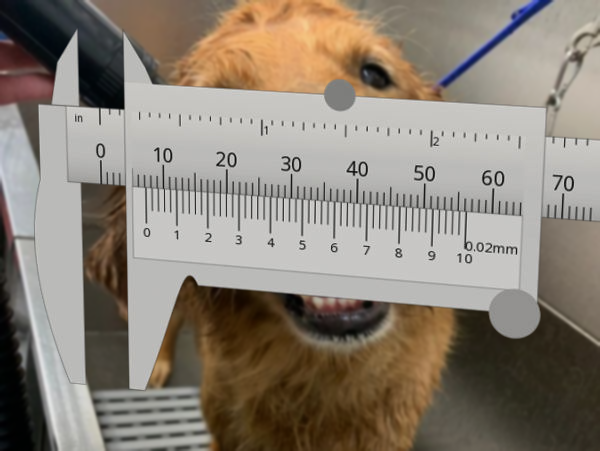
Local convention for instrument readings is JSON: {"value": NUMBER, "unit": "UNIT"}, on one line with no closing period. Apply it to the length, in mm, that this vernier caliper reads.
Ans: {"value": 7.2, "unit": "mm"}
